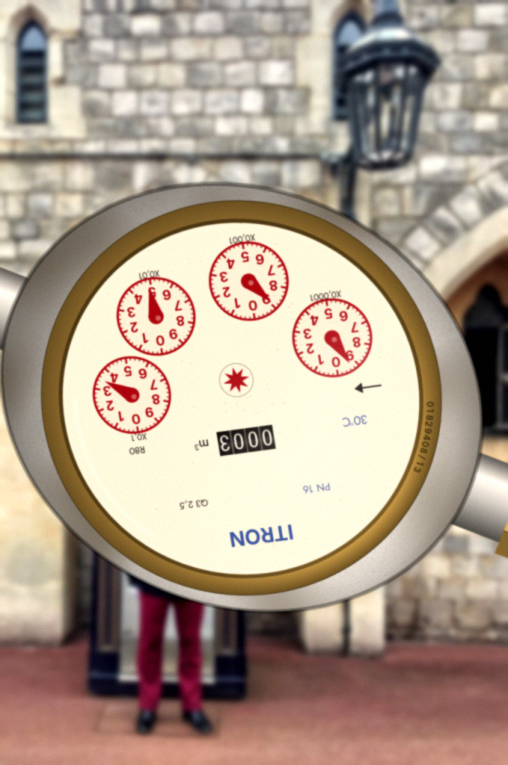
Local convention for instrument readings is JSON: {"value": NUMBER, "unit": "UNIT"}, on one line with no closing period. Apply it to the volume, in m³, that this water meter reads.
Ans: {"value": 3.3489, "unit": "m³"}
